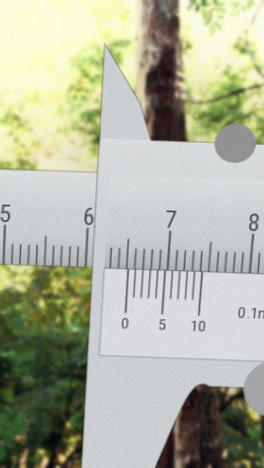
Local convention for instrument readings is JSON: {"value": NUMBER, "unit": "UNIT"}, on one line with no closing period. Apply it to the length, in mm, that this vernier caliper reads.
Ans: {"value": 65.2, "unit": "mm"}
